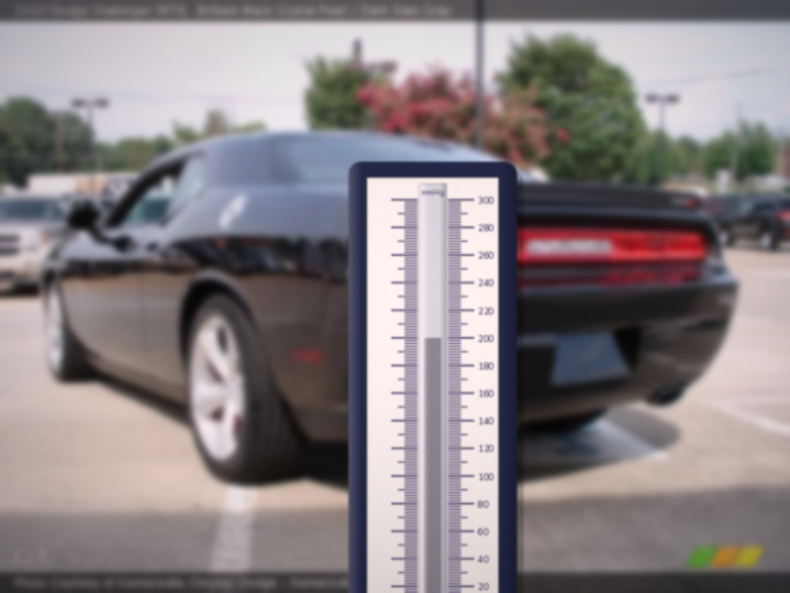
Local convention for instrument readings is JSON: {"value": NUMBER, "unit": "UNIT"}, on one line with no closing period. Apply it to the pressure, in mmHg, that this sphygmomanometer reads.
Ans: {"value": 200, "unit": "mmHg"}
